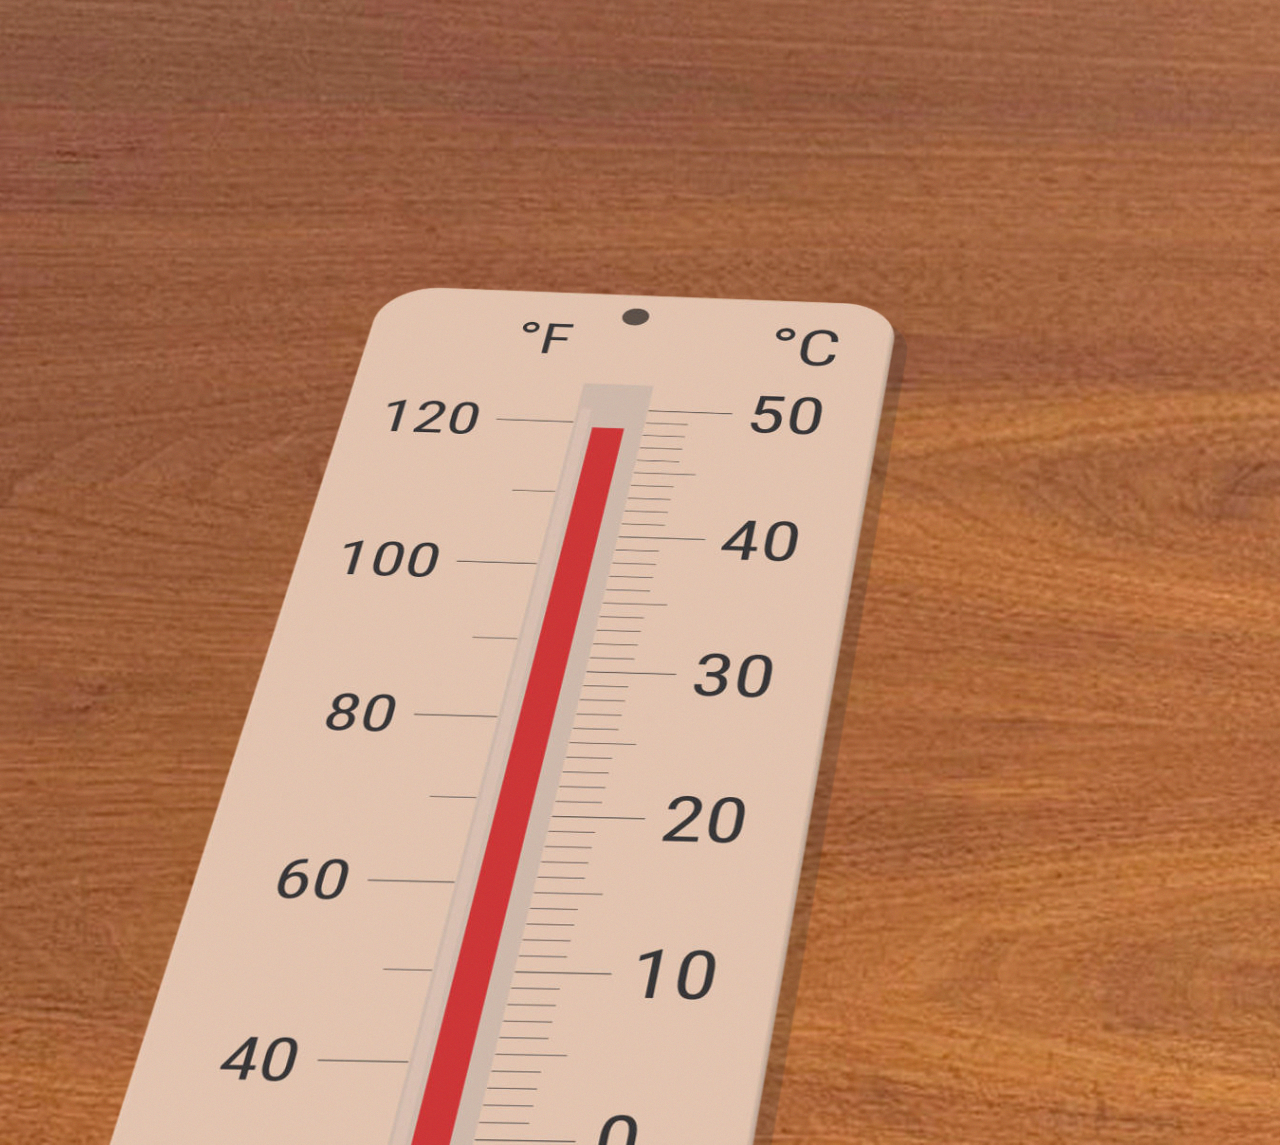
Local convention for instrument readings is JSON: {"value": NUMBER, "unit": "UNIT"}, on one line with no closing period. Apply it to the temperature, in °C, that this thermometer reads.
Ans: {"value": 48.5, "unit": "°C"}
